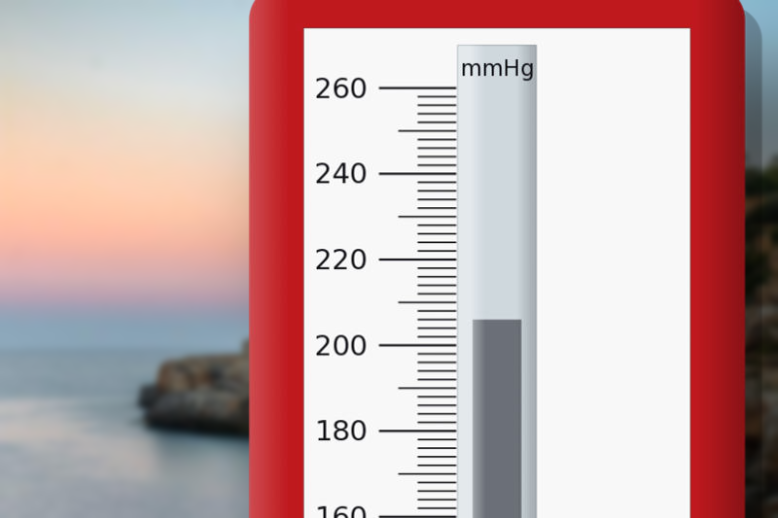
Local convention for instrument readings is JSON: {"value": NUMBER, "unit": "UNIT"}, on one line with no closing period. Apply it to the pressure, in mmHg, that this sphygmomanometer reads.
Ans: {"value": 206, "unit": "mmHg"}
